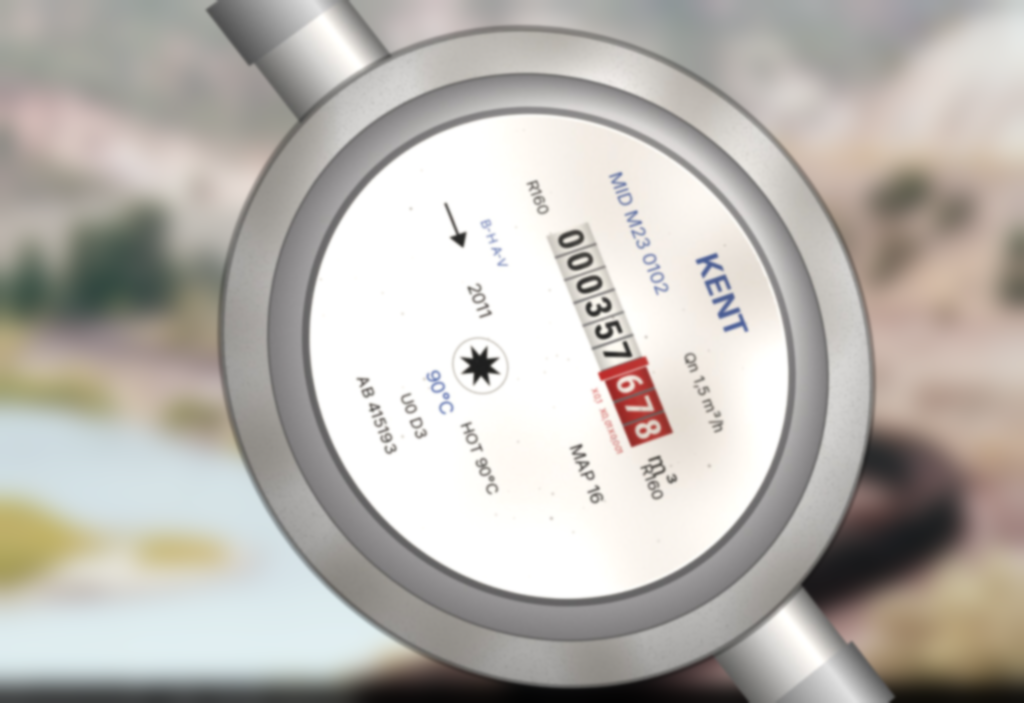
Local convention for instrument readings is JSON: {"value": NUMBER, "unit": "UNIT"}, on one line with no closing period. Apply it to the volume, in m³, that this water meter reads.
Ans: {"value": 357.678, "unit": "m³"}
